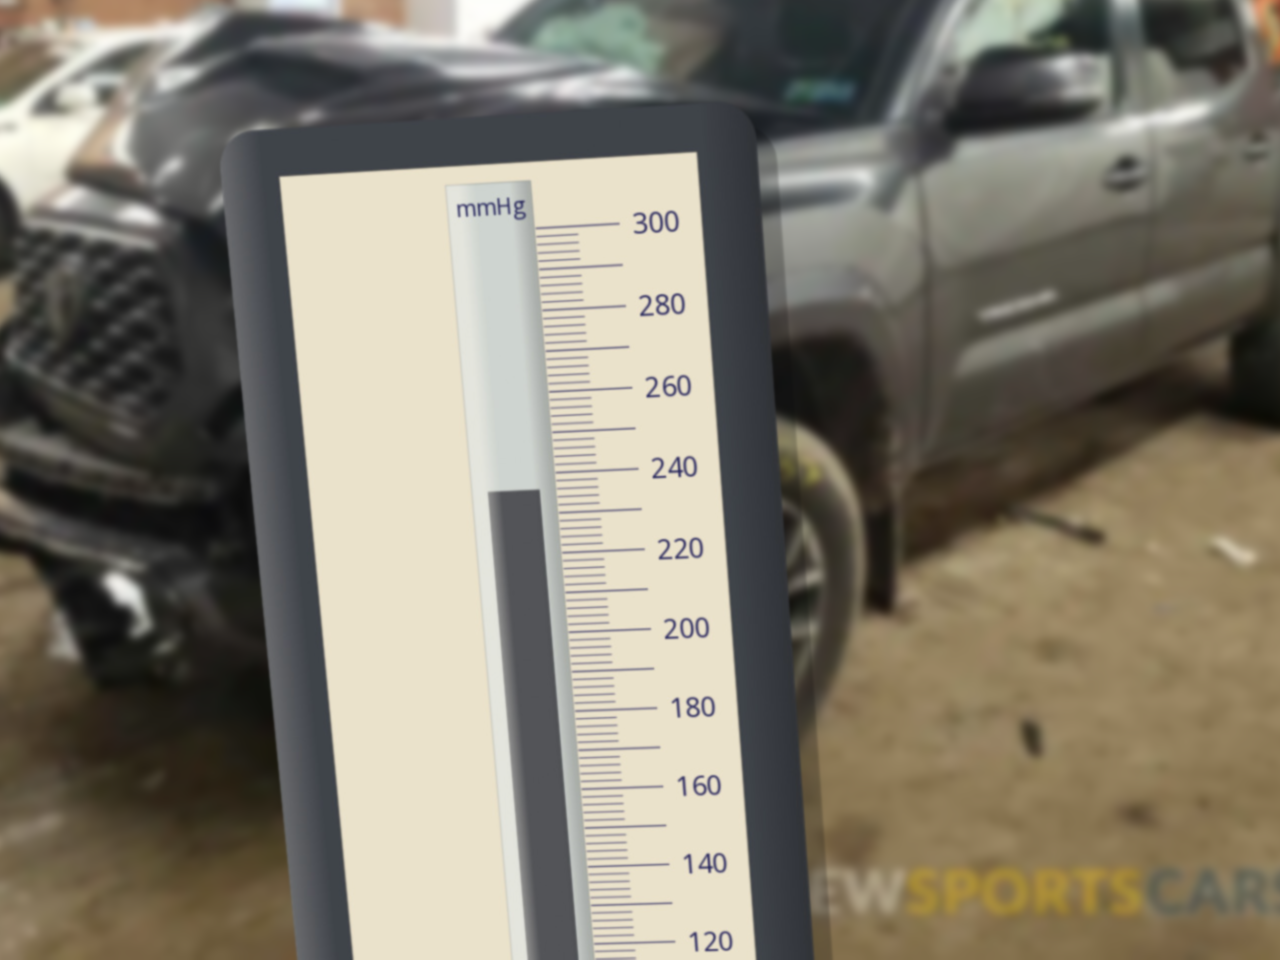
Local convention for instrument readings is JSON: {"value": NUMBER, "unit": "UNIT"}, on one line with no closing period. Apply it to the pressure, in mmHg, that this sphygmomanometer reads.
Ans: {"value": 236, "unit": "mmHg"}
